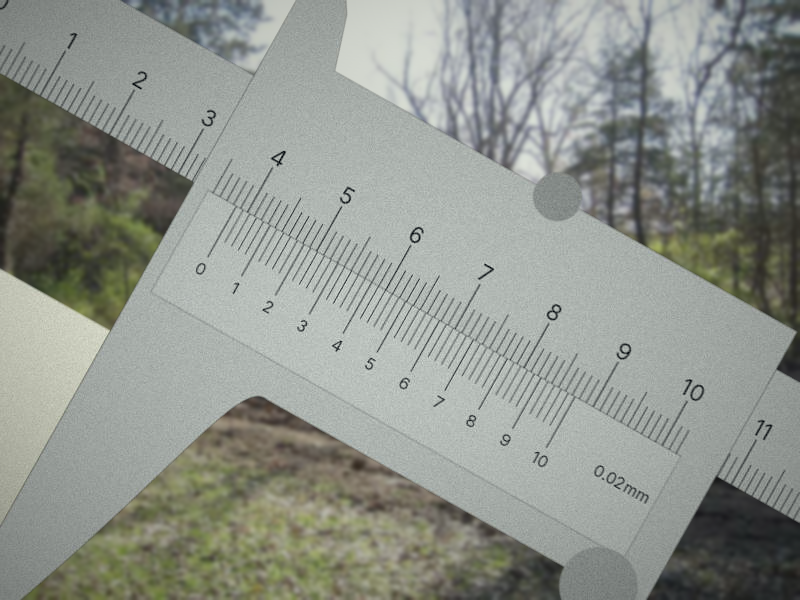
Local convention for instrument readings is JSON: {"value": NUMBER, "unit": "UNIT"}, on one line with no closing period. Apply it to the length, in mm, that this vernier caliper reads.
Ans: {"value": 38.4, "unit": "mm"}
